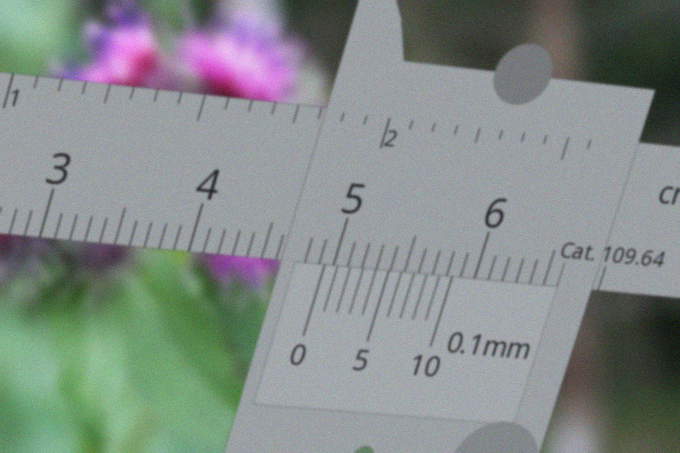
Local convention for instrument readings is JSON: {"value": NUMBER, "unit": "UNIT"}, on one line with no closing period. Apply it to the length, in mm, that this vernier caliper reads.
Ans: {"value": 49.4, "unit": "mm"}
